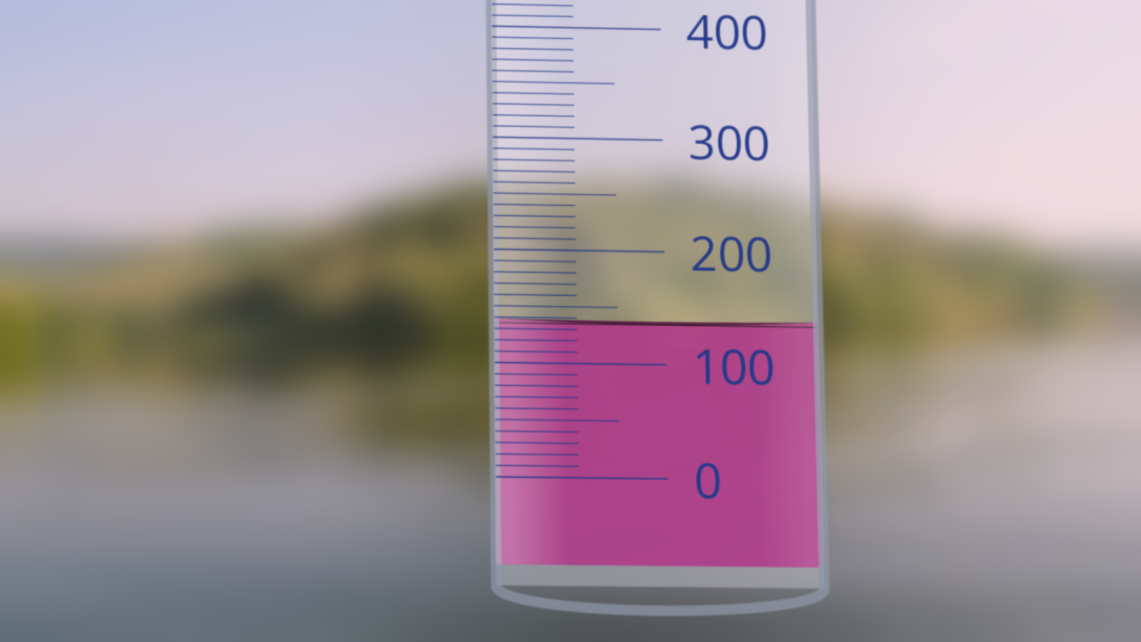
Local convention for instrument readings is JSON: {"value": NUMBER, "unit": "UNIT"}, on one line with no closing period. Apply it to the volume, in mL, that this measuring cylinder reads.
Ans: {"value": 135, "unit": "mL"}
